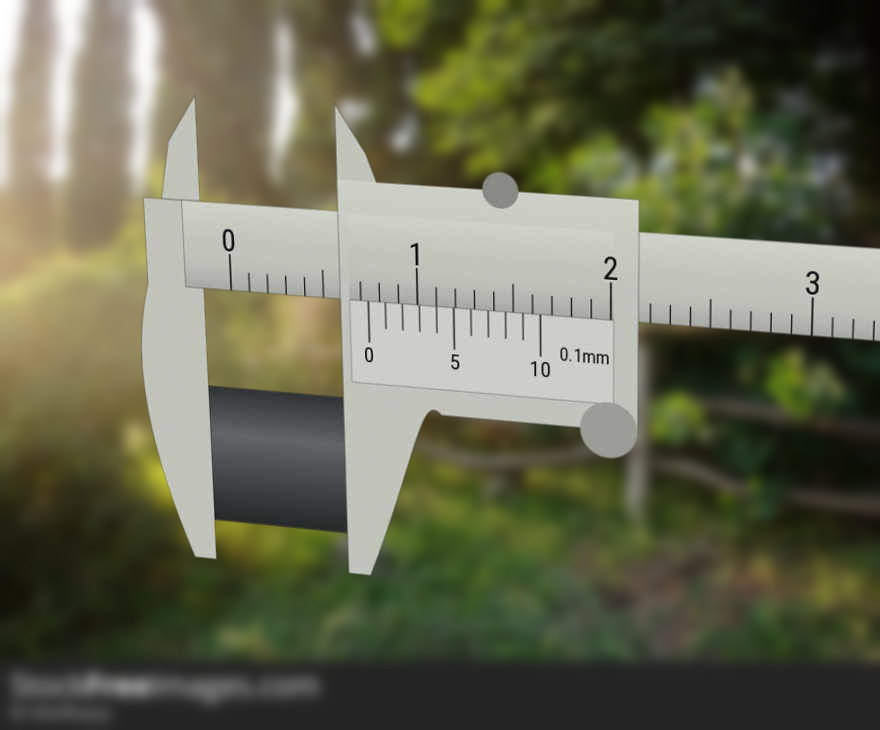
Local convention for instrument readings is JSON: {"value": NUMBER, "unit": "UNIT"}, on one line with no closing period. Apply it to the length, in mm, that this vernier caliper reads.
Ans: {"value": 7.4, "unit": "mm"}
